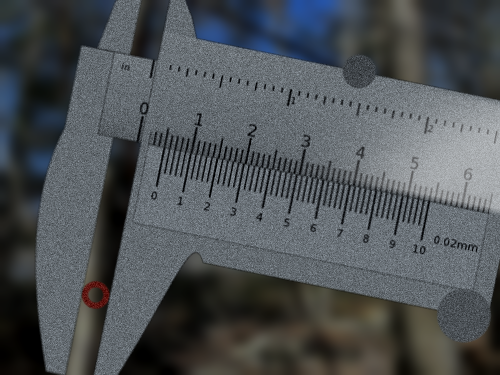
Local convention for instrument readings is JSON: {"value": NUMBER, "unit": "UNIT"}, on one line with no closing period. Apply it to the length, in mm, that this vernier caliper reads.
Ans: {"value": 5.0, "unit": "mm"}
